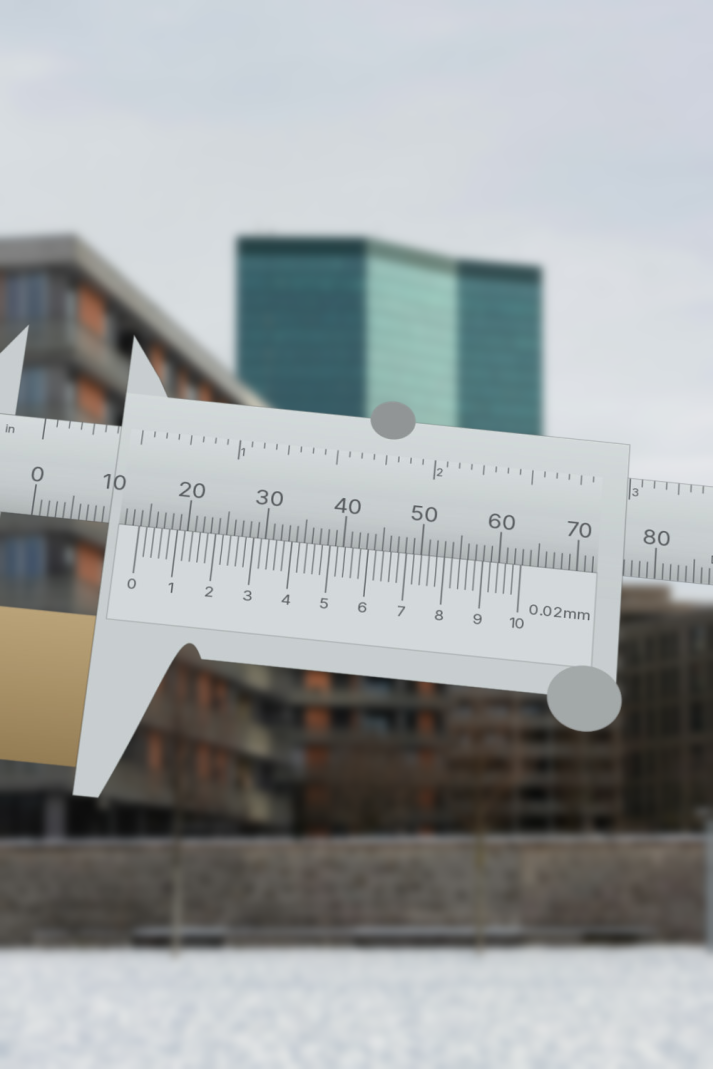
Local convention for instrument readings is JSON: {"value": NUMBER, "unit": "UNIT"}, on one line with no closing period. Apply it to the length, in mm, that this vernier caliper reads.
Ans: {"value": 13.8, "unit": "mm"}
